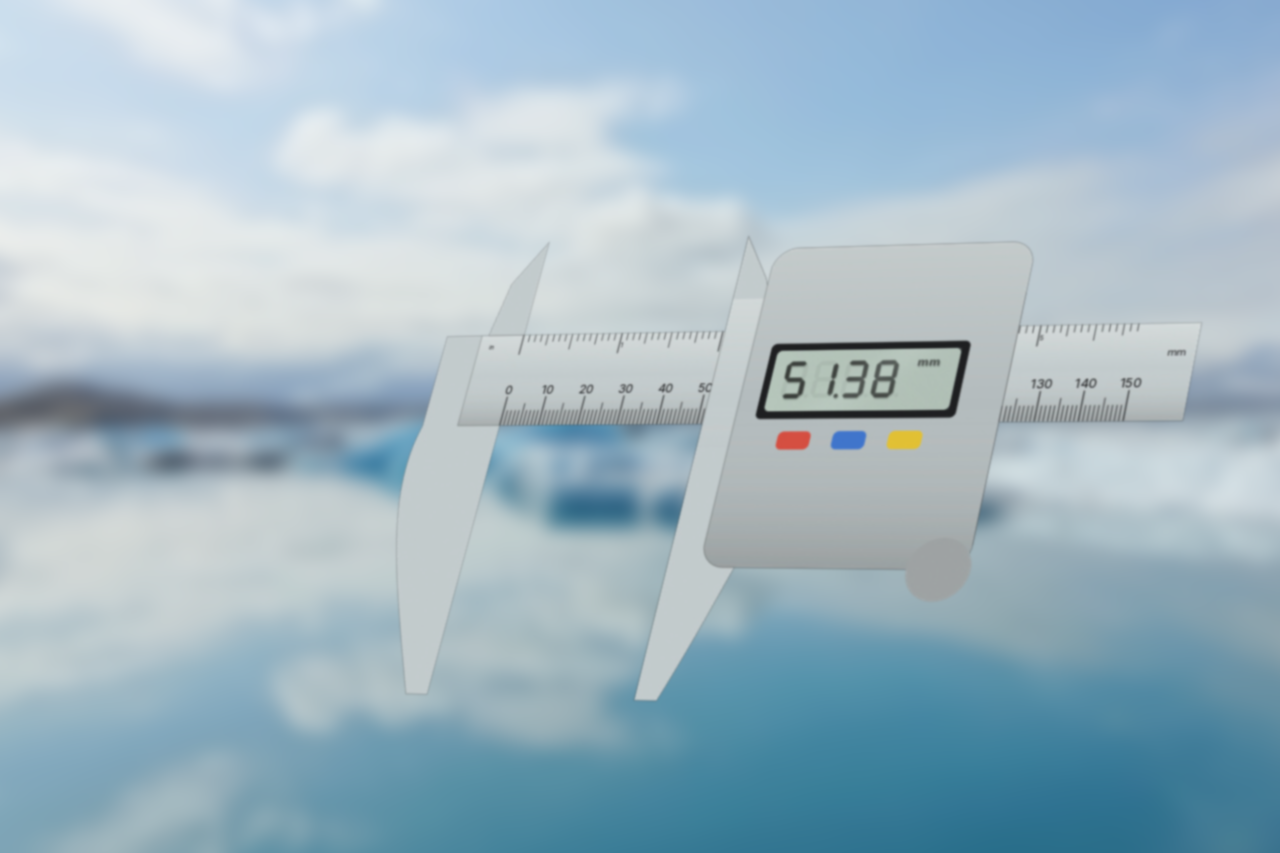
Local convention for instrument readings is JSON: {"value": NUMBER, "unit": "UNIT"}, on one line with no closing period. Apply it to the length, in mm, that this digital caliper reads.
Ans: {"value": 51.38, "unit": "mm"}
